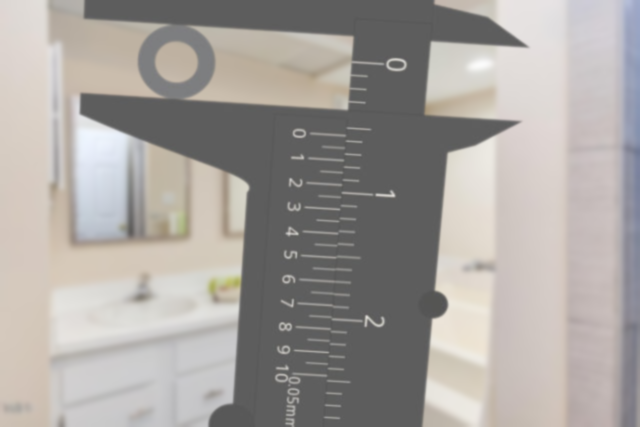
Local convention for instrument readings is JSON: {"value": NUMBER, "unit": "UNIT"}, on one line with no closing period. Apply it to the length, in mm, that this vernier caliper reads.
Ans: {"value": 5.6, "unit": "mm"}
